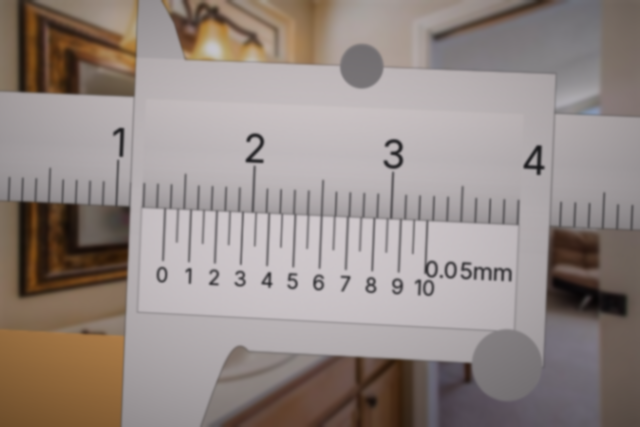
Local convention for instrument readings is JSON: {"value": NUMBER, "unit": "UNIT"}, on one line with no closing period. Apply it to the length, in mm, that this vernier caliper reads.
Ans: {"value": 13.6, "unit": "mm"}
